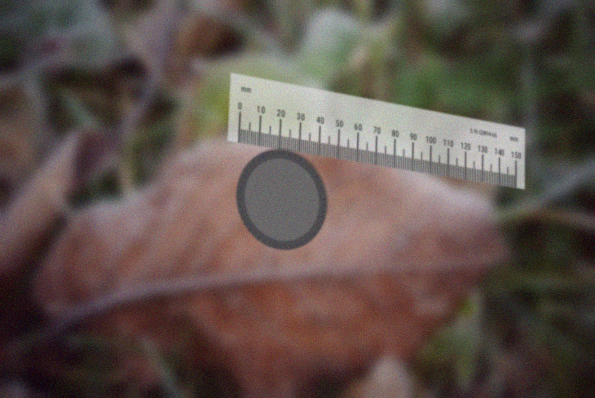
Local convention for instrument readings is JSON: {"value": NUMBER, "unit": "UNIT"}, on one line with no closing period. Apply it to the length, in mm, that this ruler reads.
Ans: {"value": 45, "unit": "mm"}
